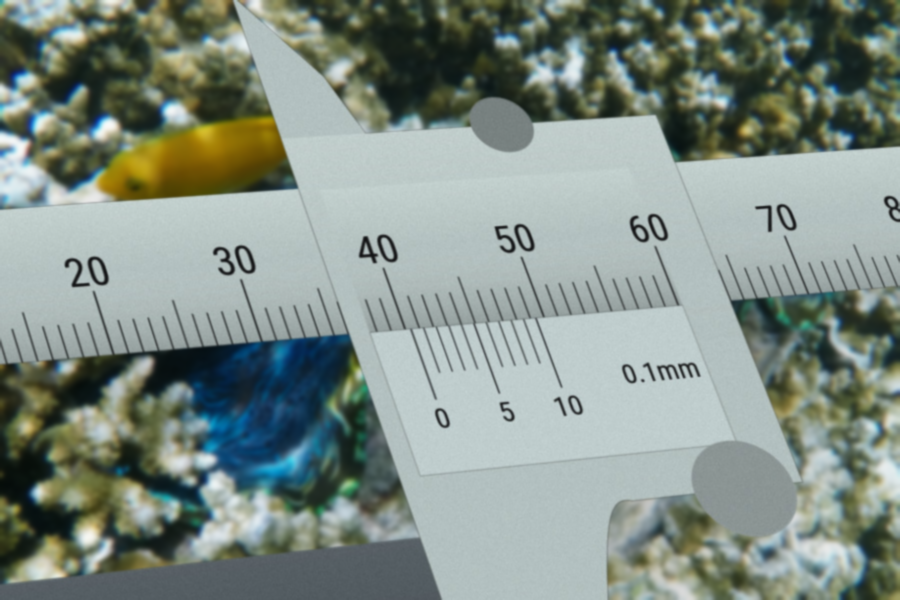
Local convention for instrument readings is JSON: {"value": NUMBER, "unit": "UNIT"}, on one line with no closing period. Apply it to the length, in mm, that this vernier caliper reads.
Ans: {"value": 40.4, "unit": "mm"}
